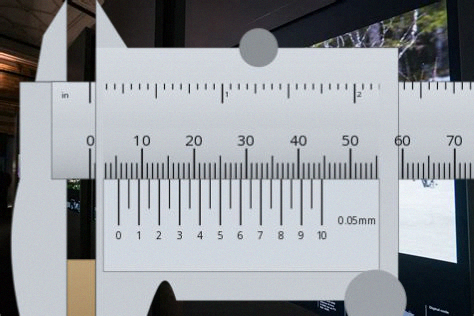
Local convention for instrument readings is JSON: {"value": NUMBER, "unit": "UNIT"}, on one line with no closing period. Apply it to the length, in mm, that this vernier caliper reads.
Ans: {"value": 5.5, "unit": "mm"}
